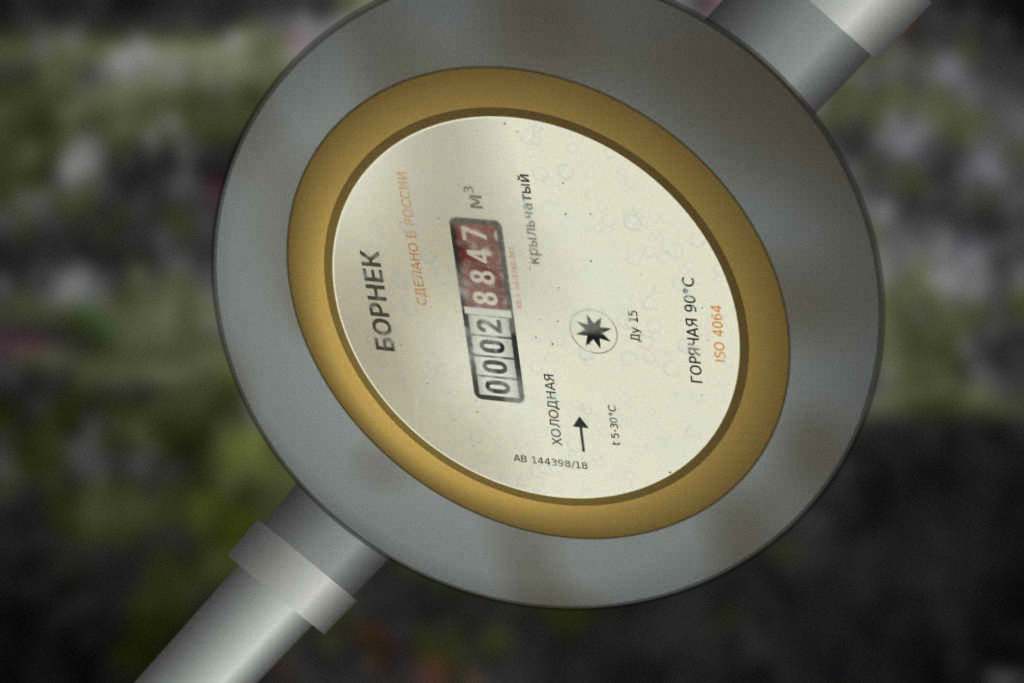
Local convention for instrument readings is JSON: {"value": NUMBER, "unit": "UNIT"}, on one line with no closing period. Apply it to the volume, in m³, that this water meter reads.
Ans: {"value": 2.8847, "unit": "m³"}
